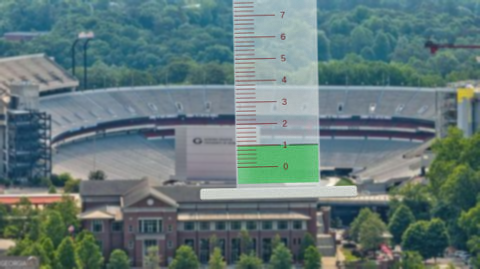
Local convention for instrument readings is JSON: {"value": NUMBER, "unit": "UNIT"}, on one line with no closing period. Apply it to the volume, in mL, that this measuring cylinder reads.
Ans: {"value": 1, "unit": "mL"}
